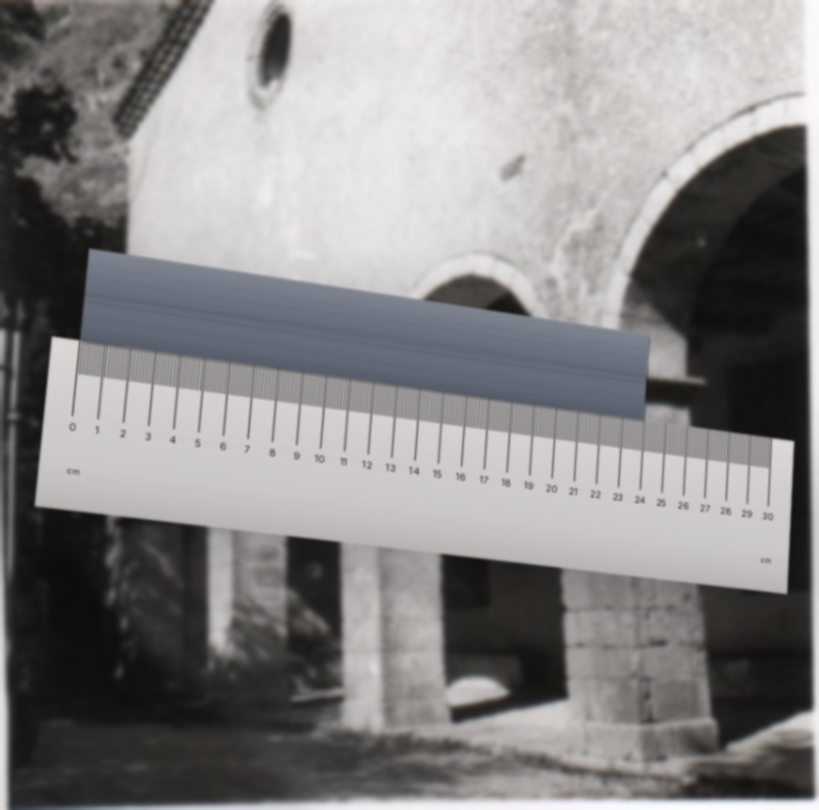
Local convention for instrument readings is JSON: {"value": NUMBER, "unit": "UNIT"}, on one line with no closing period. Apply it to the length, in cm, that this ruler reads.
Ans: {"value": 24, "unit": "cm"}
